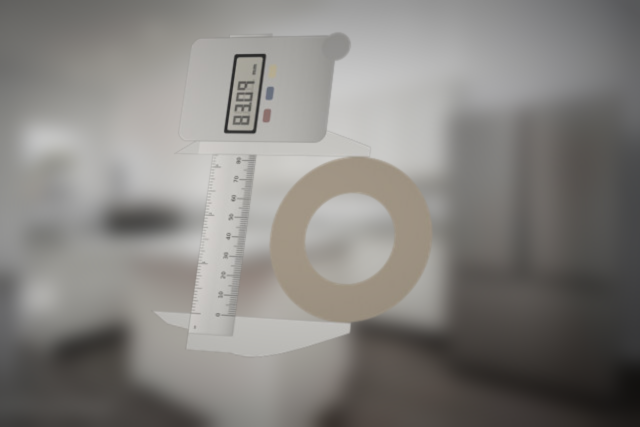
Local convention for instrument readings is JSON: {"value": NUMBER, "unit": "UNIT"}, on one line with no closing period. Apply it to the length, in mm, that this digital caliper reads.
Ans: {"value": 83.09, "unit": "mm"}
